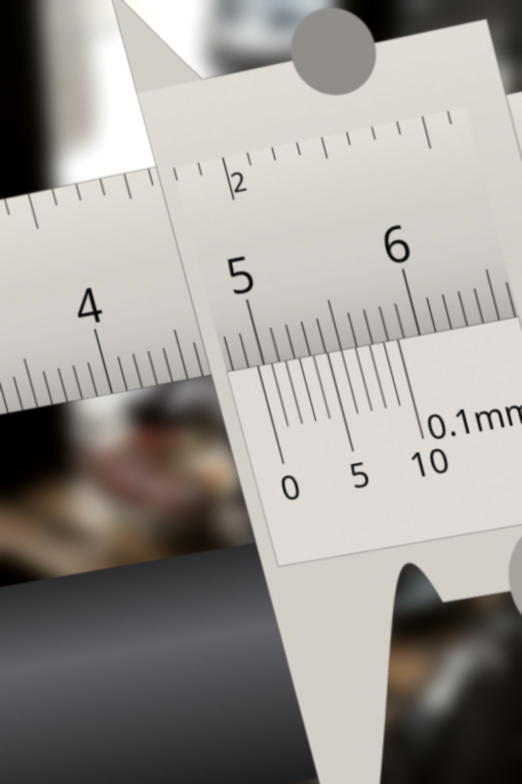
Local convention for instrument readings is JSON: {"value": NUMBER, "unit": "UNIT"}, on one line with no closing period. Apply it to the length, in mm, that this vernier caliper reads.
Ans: {"value": 49.6, "unit": "mm"}
